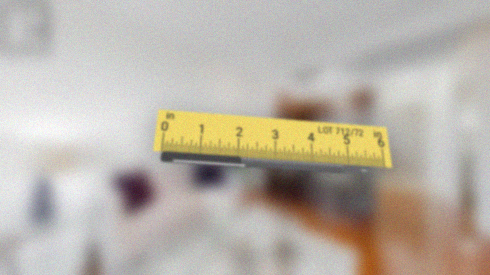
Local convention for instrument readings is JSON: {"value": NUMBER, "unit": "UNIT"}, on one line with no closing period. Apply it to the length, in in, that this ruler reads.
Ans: {"value": 5.5, "unit": "in"}
